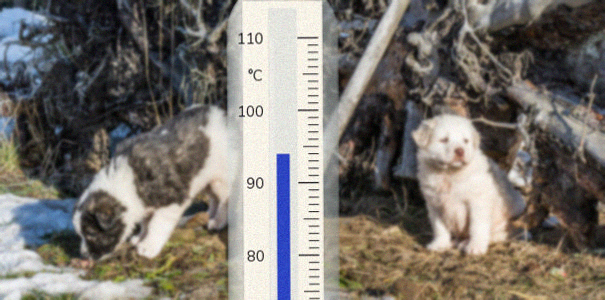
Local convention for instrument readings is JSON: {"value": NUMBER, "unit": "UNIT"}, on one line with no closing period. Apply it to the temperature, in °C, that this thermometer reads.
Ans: {"value": 94, "unit": "°C"}
